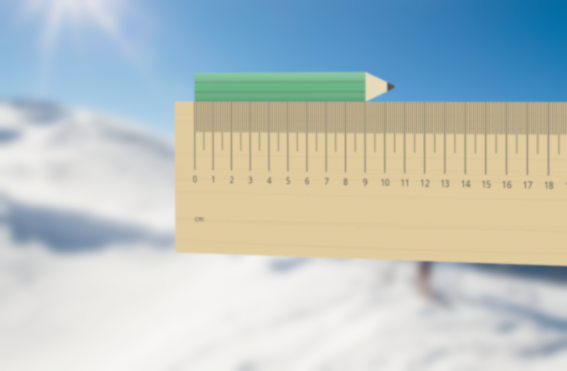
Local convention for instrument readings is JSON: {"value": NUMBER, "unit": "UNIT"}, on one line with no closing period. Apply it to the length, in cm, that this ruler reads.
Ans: {"value": 10.5, "unit": "cm"}
